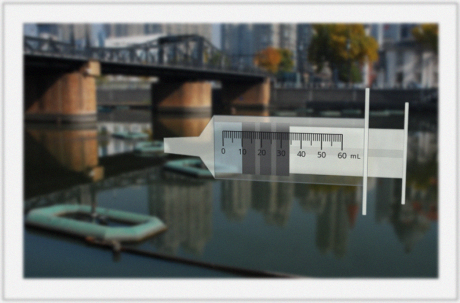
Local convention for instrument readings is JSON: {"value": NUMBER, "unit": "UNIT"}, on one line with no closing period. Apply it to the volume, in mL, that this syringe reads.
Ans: {"value": 10, "unit": "mL"}
